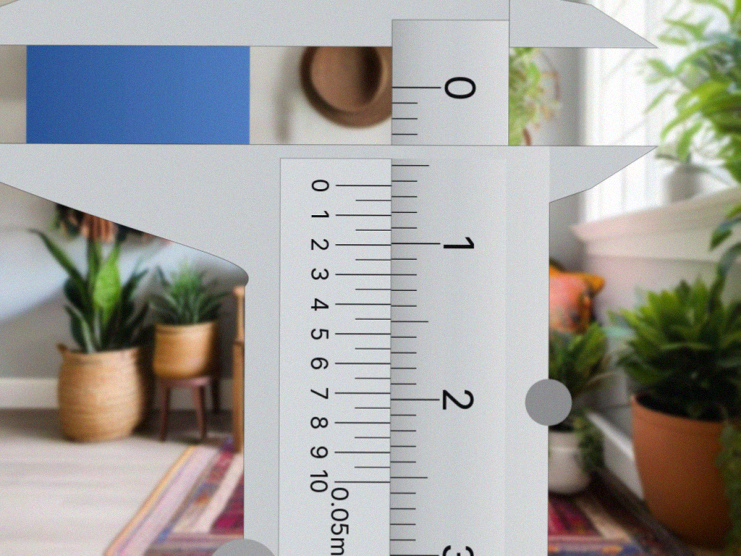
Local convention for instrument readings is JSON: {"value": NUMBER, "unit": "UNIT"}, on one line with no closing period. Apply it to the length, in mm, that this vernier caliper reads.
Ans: {"value": 6.3, "unit": "mm"}
